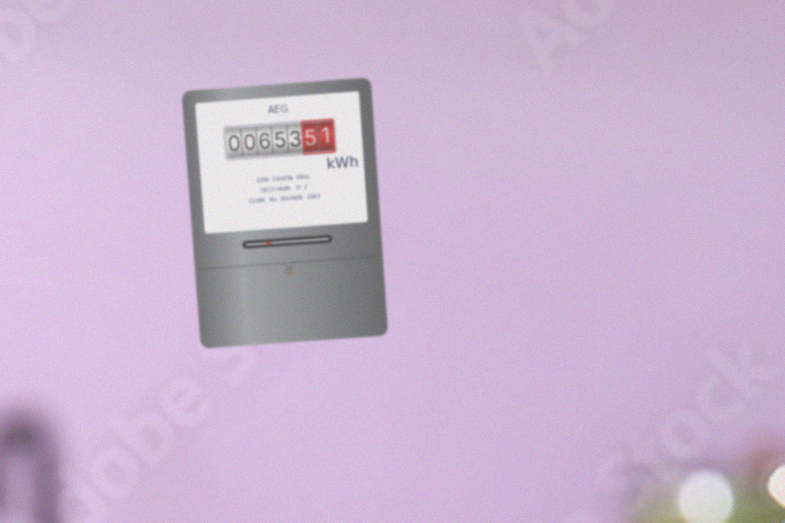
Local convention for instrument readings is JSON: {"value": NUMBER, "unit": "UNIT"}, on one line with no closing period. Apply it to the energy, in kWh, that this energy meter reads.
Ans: {"value": 653.51, "unit": "kWh"}
